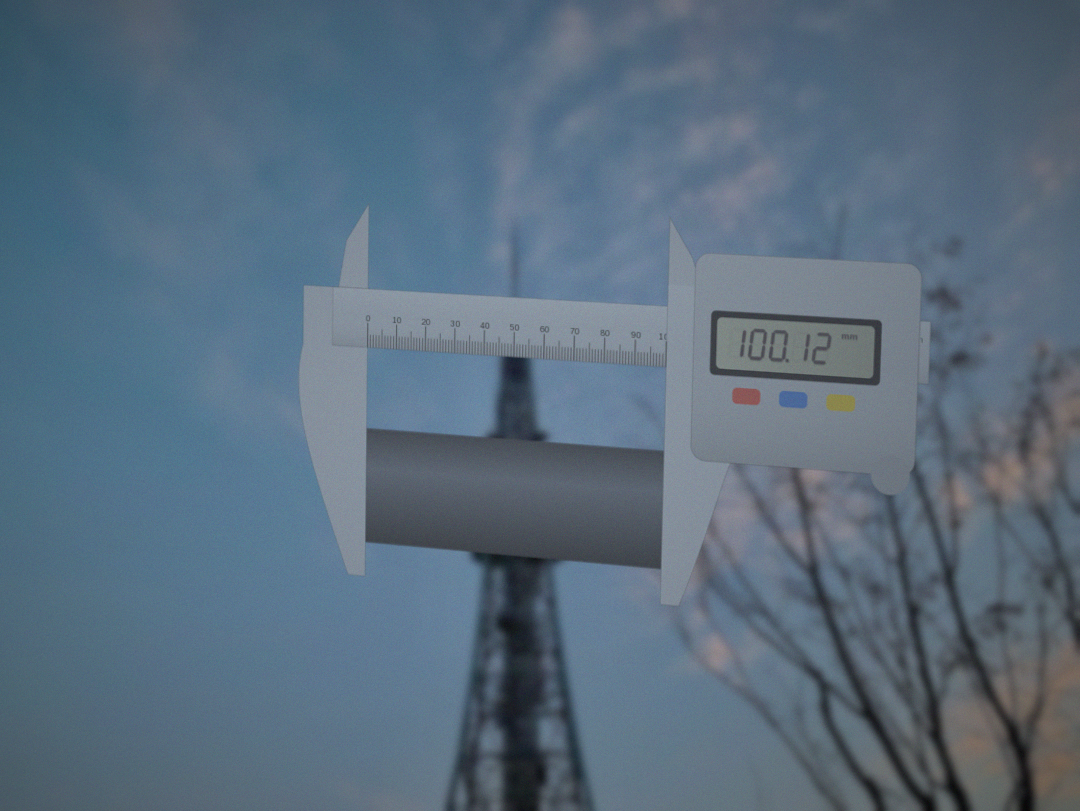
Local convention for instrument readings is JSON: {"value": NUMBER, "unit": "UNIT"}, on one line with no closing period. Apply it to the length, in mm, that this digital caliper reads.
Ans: {"value": 100.12, "unit": "mm"}
